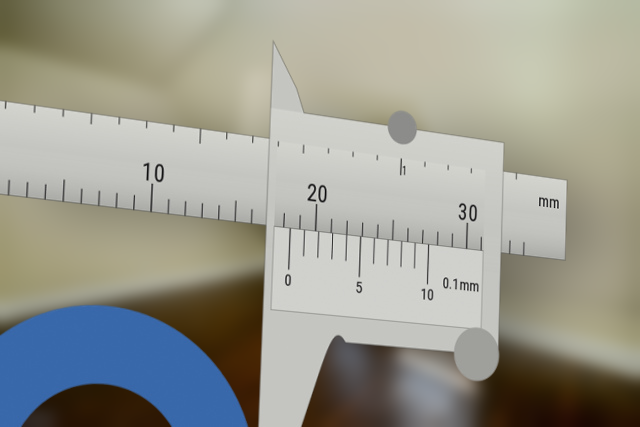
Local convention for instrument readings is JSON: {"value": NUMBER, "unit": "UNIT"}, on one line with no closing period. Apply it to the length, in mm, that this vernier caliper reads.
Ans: {"value": 18.4, "unit": "mm"}
